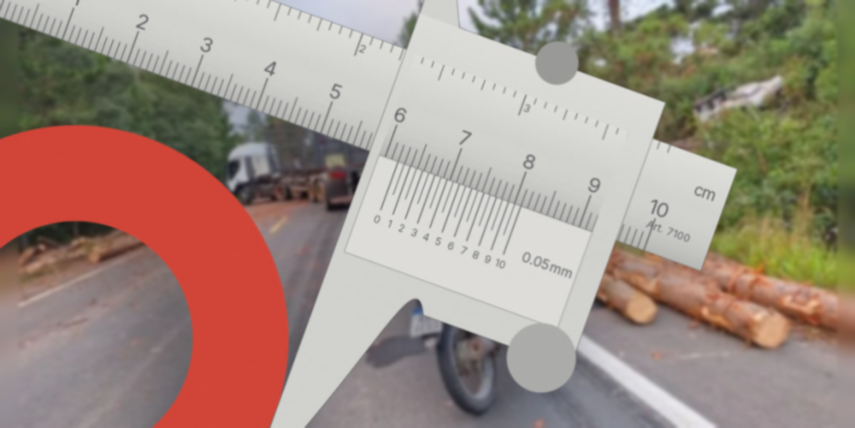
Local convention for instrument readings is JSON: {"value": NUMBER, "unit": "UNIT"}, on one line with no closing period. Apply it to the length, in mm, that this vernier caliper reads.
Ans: {"value": 62.0, "unit": "mm"}
